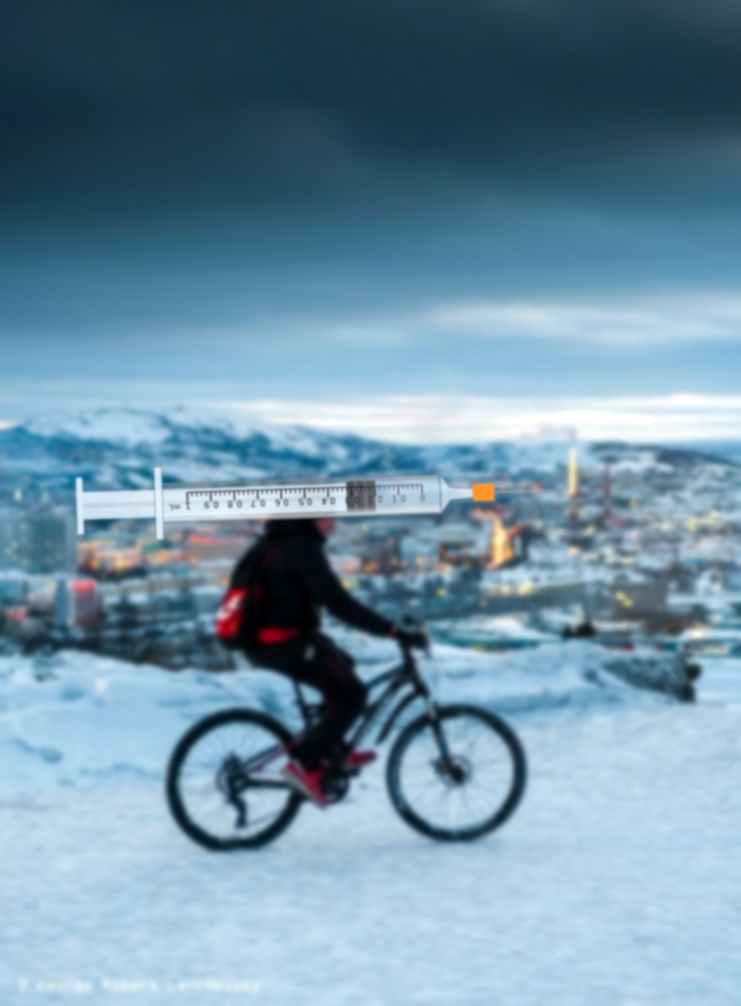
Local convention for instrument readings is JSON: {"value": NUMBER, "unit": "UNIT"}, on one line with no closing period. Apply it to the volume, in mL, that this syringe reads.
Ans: {"value": 0.2, "unit": "mL"}
